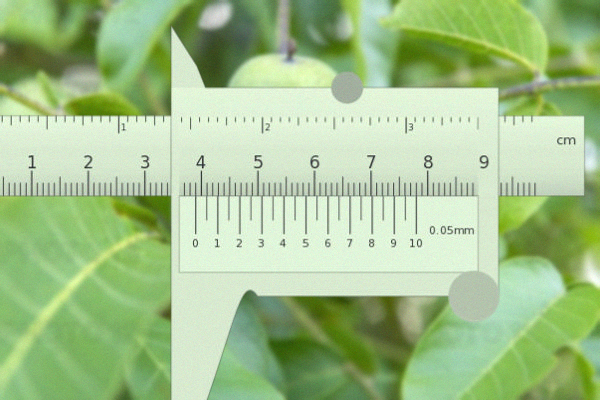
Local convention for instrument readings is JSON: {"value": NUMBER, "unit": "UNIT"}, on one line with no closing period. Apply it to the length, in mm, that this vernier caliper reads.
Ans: {"value": 39.0, "unit": "mm"}
